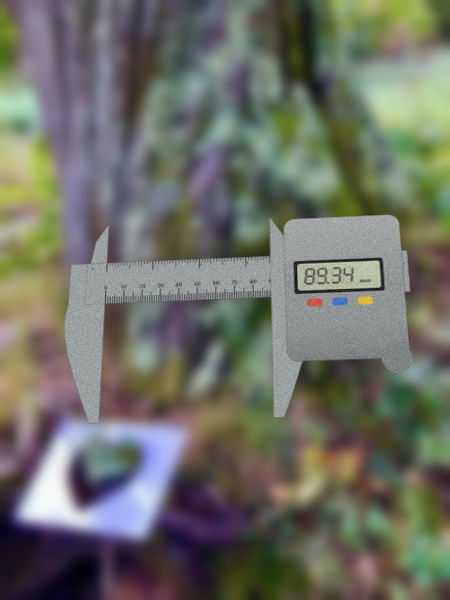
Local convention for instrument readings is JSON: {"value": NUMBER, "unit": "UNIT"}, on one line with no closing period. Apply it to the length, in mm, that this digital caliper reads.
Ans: {"value": 89.34, "unit": "mm"}
